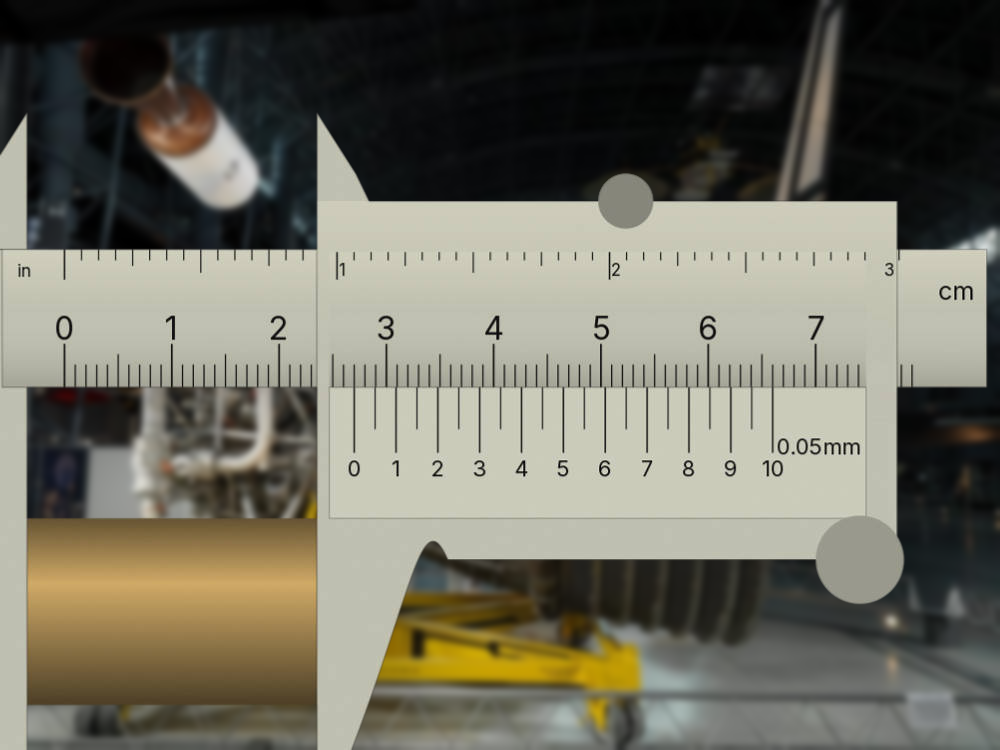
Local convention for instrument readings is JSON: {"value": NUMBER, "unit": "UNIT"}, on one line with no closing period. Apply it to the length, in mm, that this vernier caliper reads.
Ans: {"value": 27.0, "unit": "mm"}
